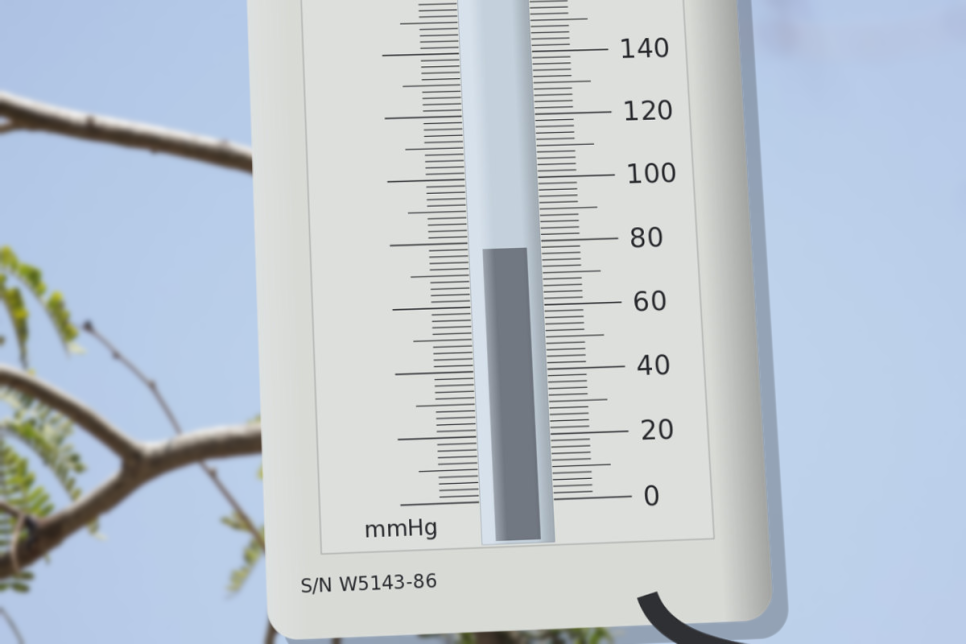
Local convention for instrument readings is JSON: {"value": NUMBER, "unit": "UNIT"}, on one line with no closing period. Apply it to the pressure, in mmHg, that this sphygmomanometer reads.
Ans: {"value": 78, "unit": "mmHg"}
